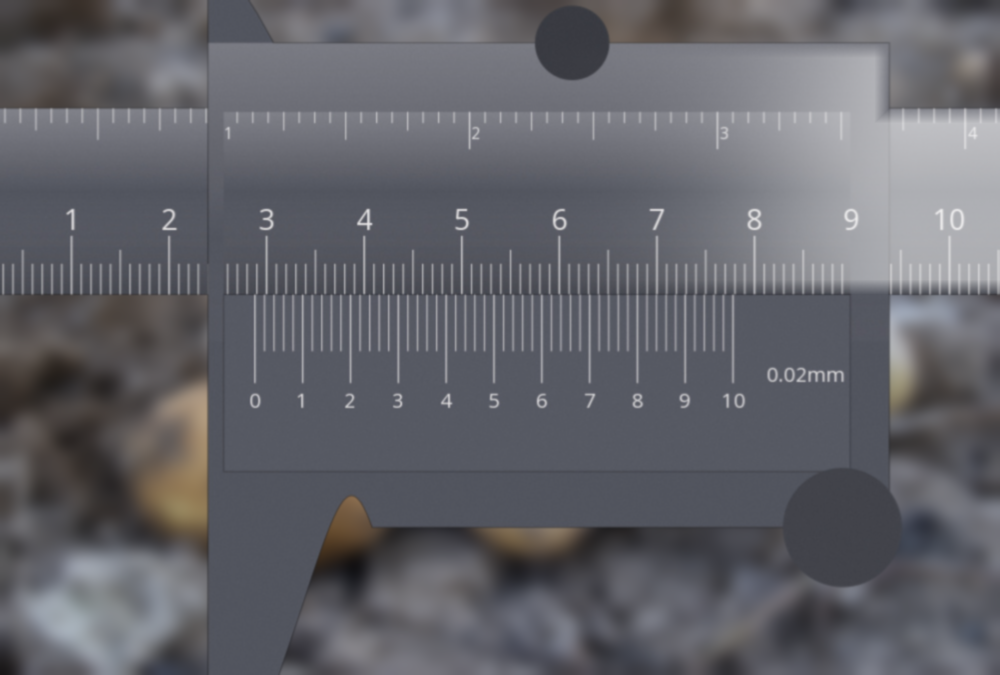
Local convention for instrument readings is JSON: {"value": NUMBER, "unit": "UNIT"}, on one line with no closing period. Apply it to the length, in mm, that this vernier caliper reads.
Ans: {"value": 28.8, "unit": "mm"}
